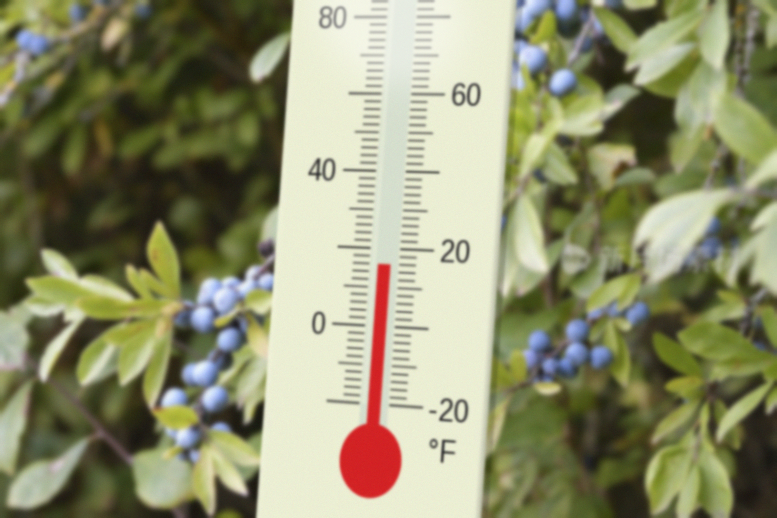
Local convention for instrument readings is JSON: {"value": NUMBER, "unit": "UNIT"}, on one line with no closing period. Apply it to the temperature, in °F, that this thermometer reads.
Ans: {"value": 16, "unit": "°F"}
